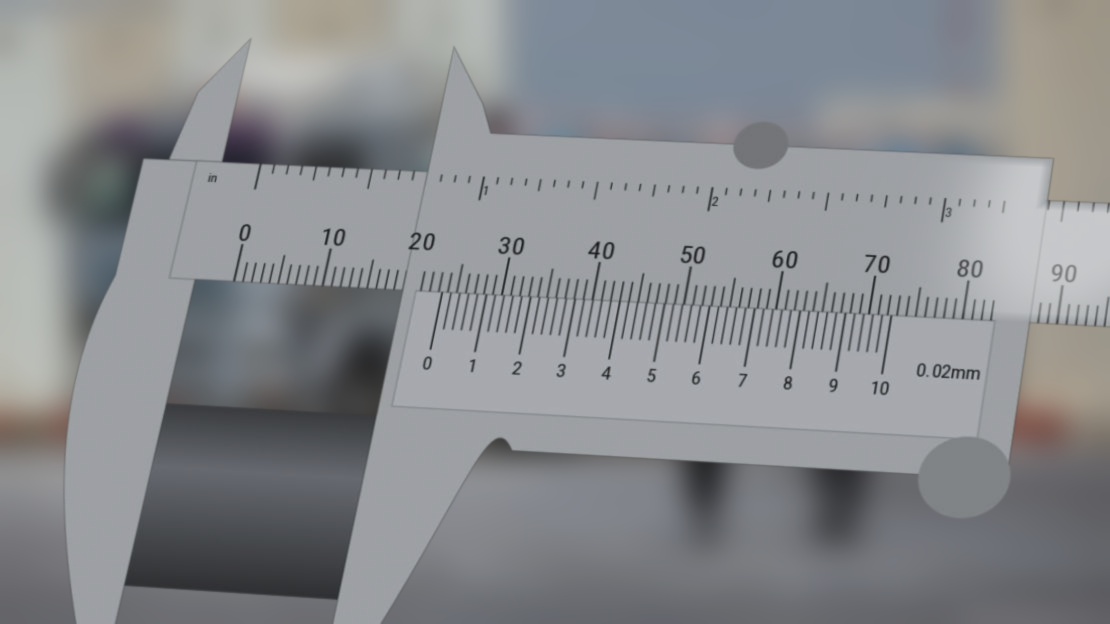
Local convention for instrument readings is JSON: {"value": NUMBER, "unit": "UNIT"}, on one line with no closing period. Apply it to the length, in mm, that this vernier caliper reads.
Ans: {"value": 23.4, "unit": "mm"}
